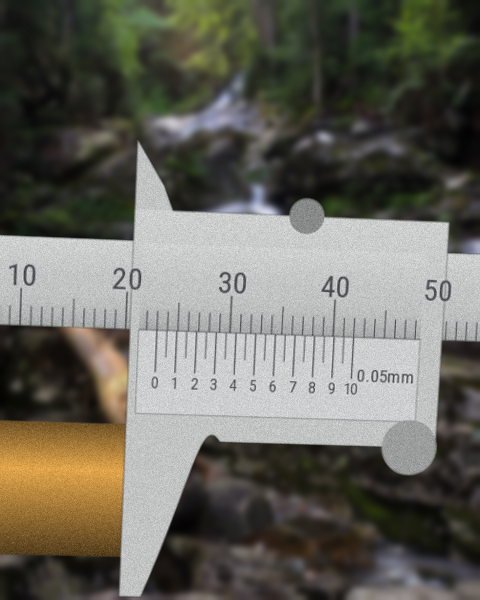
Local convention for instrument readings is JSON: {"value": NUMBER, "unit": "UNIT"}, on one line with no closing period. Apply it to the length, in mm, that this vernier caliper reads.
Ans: {"value": 23.0, "unit": "mm"}
